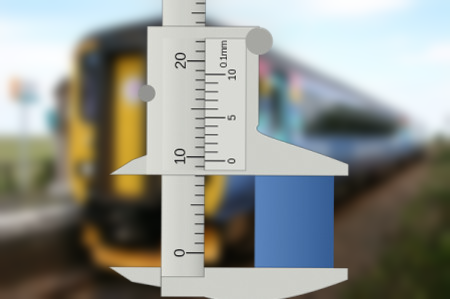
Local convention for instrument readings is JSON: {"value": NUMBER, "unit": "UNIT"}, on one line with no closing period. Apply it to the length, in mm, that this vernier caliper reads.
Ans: {"value": 9.6, "unit": "mm"}
